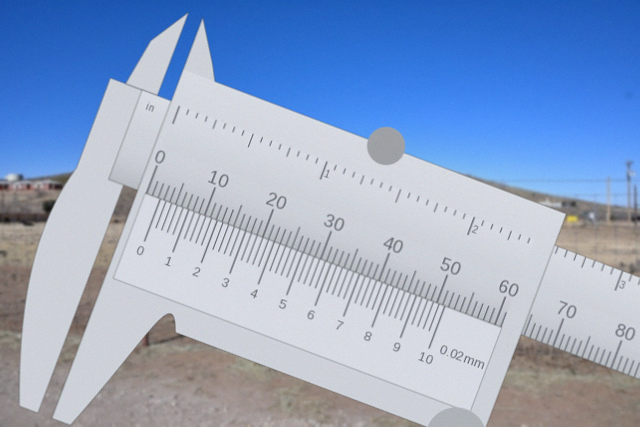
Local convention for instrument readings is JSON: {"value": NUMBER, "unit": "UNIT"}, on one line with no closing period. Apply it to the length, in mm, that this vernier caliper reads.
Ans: {"value": 2.4, "unit": "mm"}
